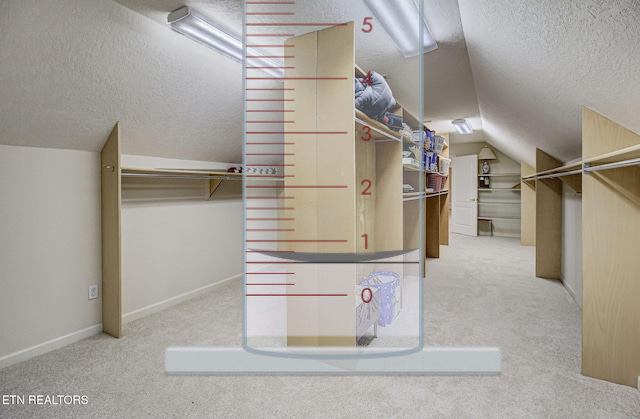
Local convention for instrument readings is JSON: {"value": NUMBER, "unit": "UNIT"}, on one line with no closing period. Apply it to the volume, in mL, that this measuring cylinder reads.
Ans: {"value": 0.6, "unit": "mL"}
